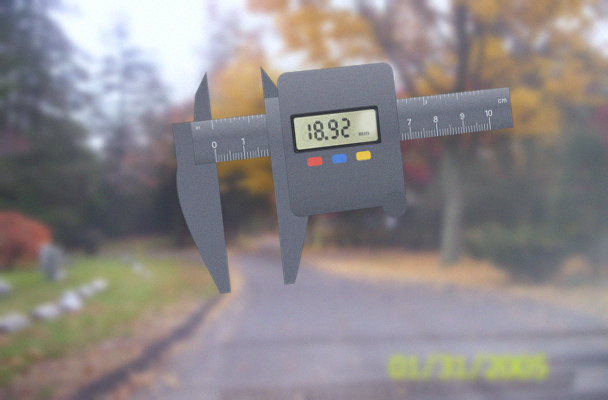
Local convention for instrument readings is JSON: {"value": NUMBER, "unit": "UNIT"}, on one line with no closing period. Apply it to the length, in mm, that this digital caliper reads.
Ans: {"value": 18.92, "unit": "mm"}
